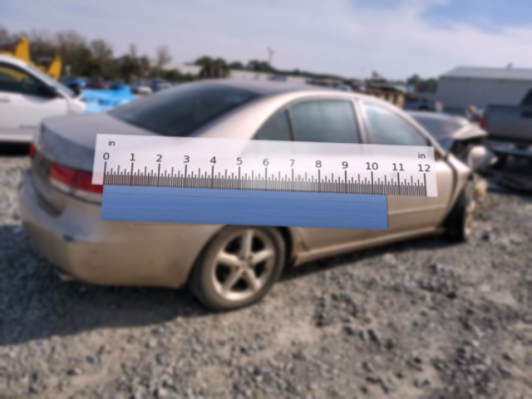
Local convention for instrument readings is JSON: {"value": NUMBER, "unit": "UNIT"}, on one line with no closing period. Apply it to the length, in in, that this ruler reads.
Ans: {"value": 10.5, "unit": "in"}
